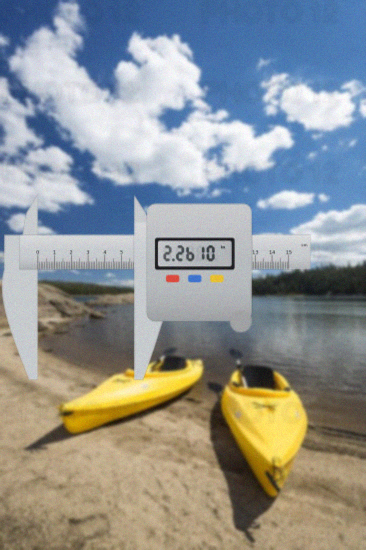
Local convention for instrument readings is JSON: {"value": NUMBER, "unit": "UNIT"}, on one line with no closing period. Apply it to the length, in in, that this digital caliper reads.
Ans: {"value": 2.2610, "unit": "in"}
